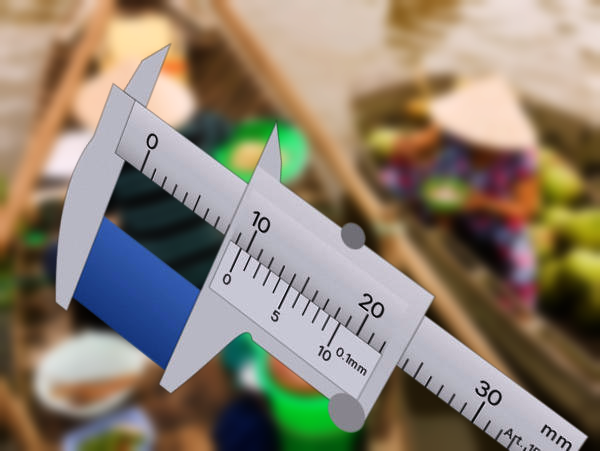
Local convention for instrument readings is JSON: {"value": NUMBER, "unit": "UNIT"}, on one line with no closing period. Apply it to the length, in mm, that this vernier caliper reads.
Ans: {"value": 9.5, "unit": "mm"}
